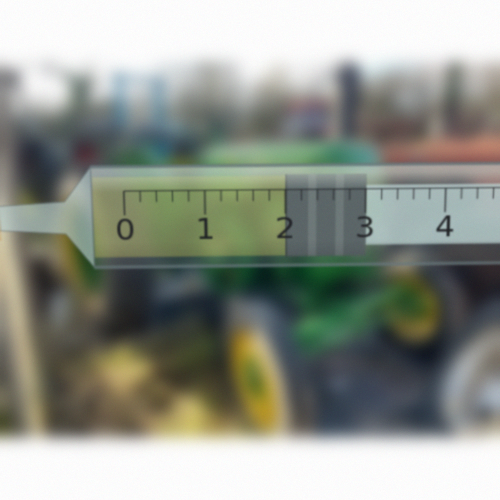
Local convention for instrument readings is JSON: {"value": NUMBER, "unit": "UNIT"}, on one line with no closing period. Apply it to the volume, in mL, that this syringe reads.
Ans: {"value": 2, "unit": "mL"}
